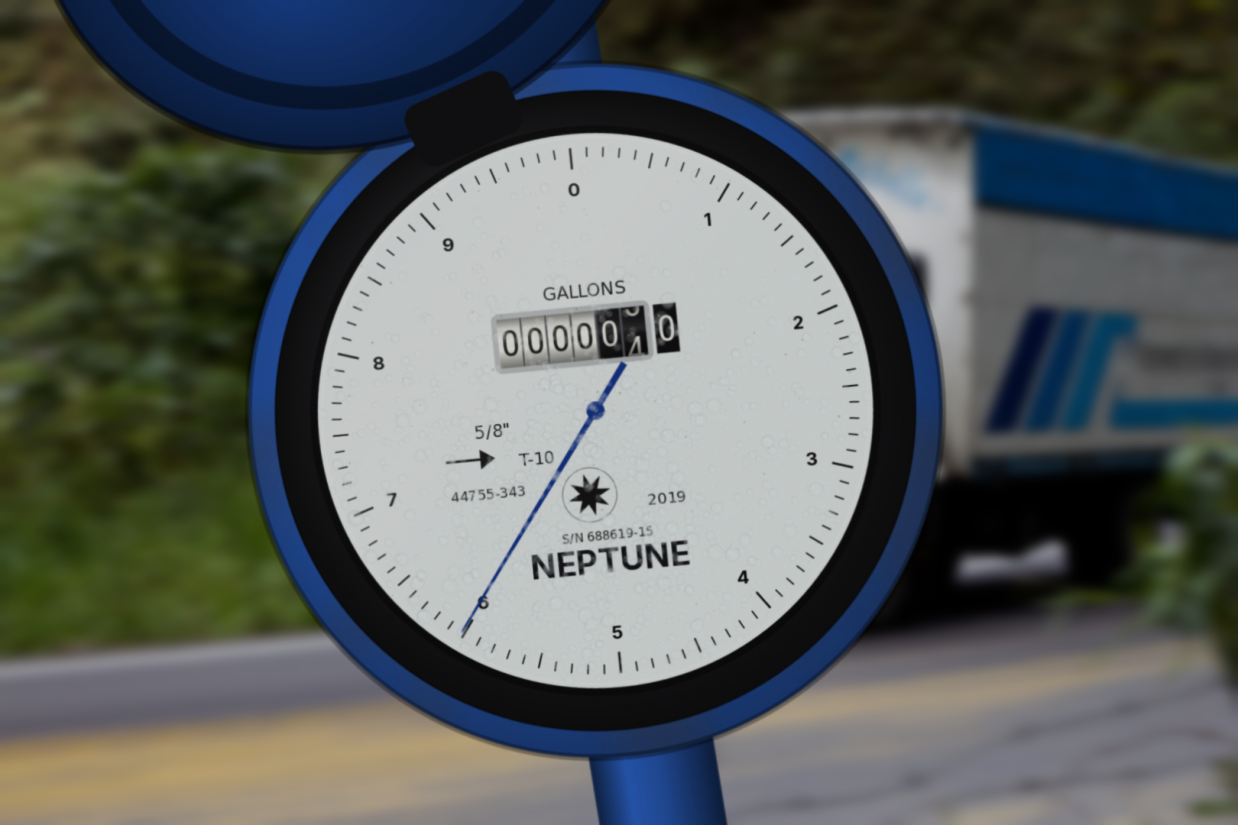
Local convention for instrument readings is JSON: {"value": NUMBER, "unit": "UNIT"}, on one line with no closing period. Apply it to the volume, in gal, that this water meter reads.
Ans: {"value": 36.0, "unit": "gal"}
